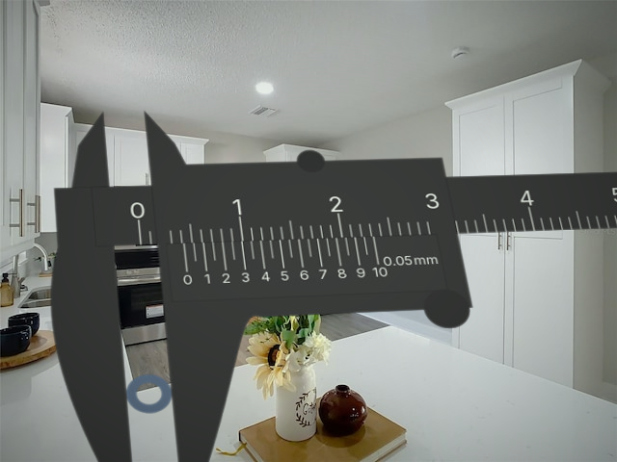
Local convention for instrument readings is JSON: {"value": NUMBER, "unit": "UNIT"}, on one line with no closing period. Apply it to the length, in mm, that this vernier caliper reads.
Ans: {"value": 4.2, "unit": "mm"}
